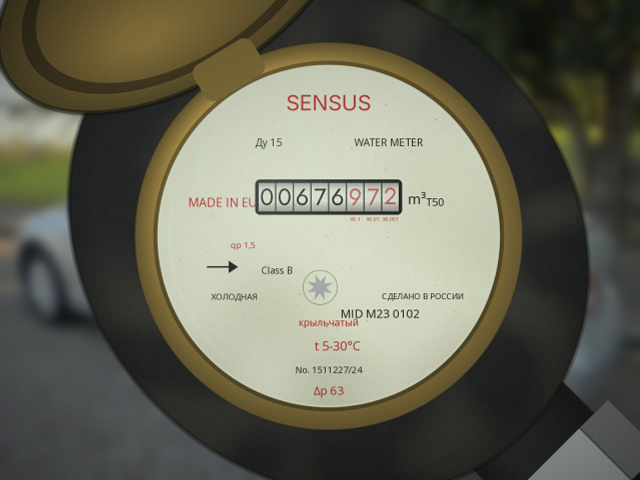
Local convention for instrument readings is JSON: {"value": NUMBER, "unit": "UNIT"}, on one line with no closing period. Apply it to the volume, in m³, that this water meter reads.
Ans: {"value": 676.972, "unit": "m³"}
